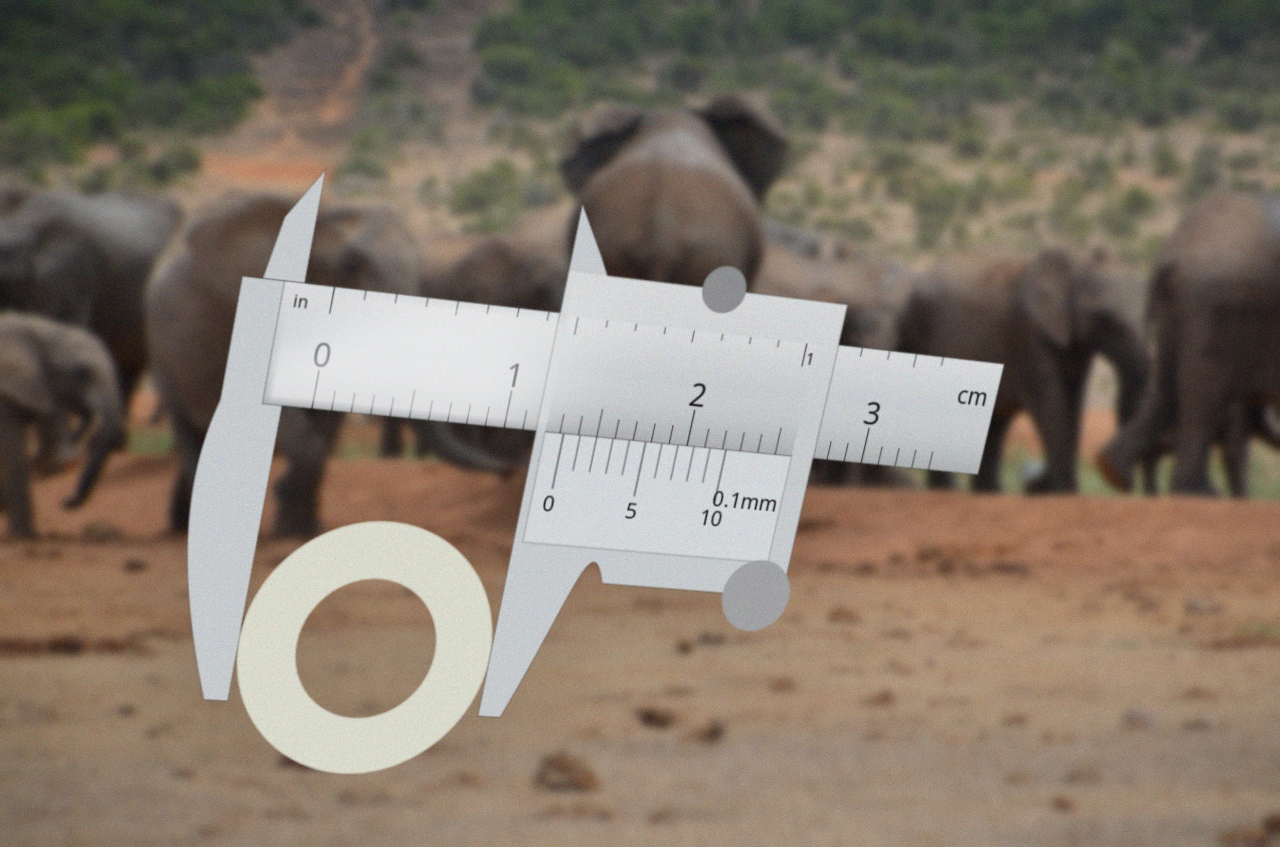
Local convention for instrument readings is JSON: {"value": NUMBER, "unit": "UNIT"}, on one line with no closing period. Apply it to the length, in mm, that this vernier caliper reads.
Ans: {"value": 13.2, "unit": "mm"}
